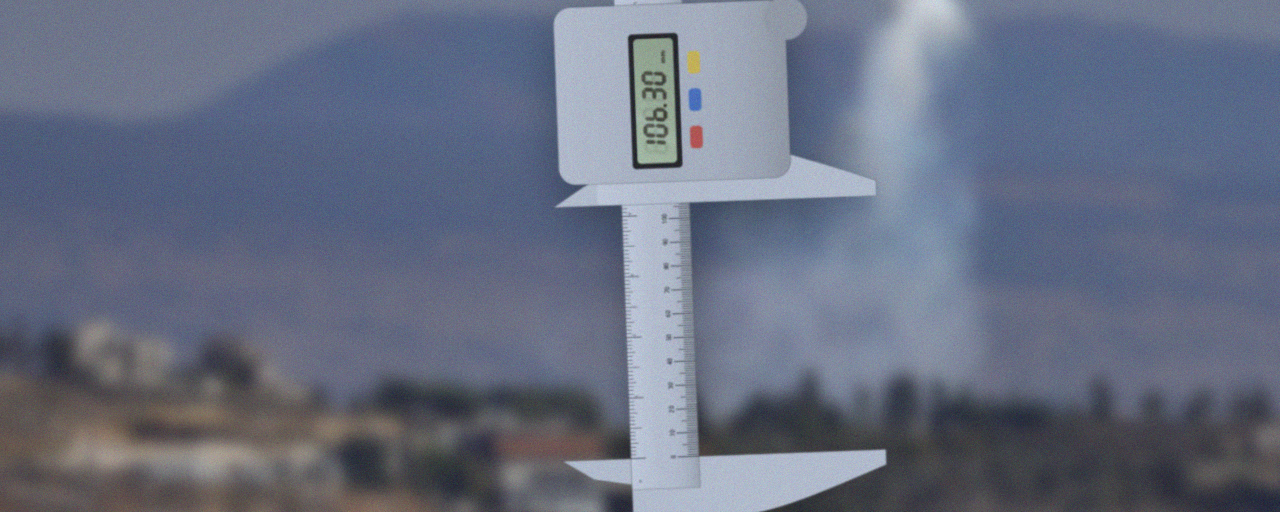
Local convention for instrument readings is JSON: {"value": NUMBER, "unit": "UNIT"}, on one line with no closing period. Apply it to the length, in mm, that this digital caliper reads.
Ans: {"value": 106.30, "unit": "mm"}
